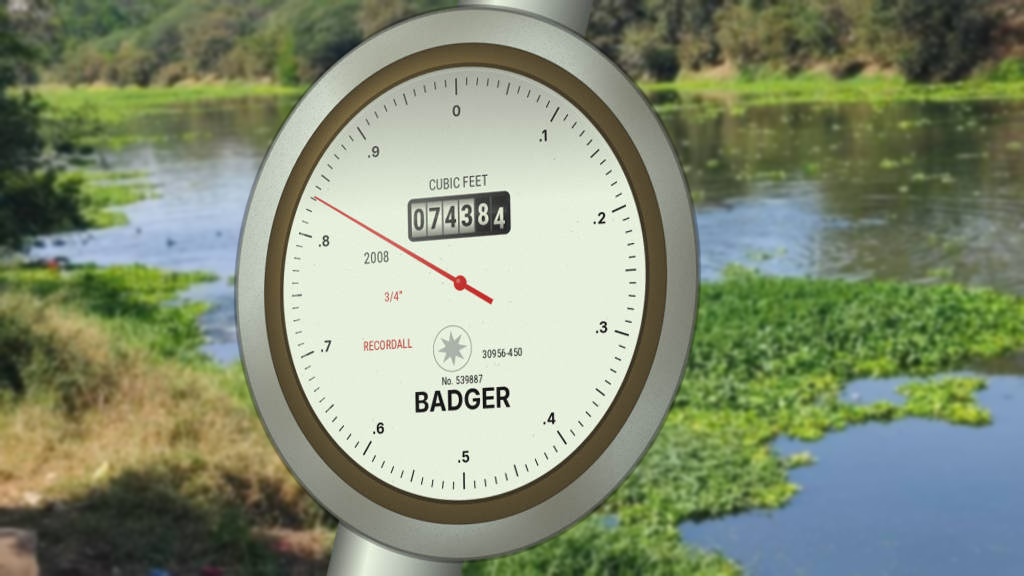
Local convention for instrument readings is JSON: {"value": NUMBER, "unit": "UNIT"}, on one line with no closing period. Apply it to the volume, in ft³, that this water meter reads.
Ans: {"value": 74383.83, "unit": "ft³"}
